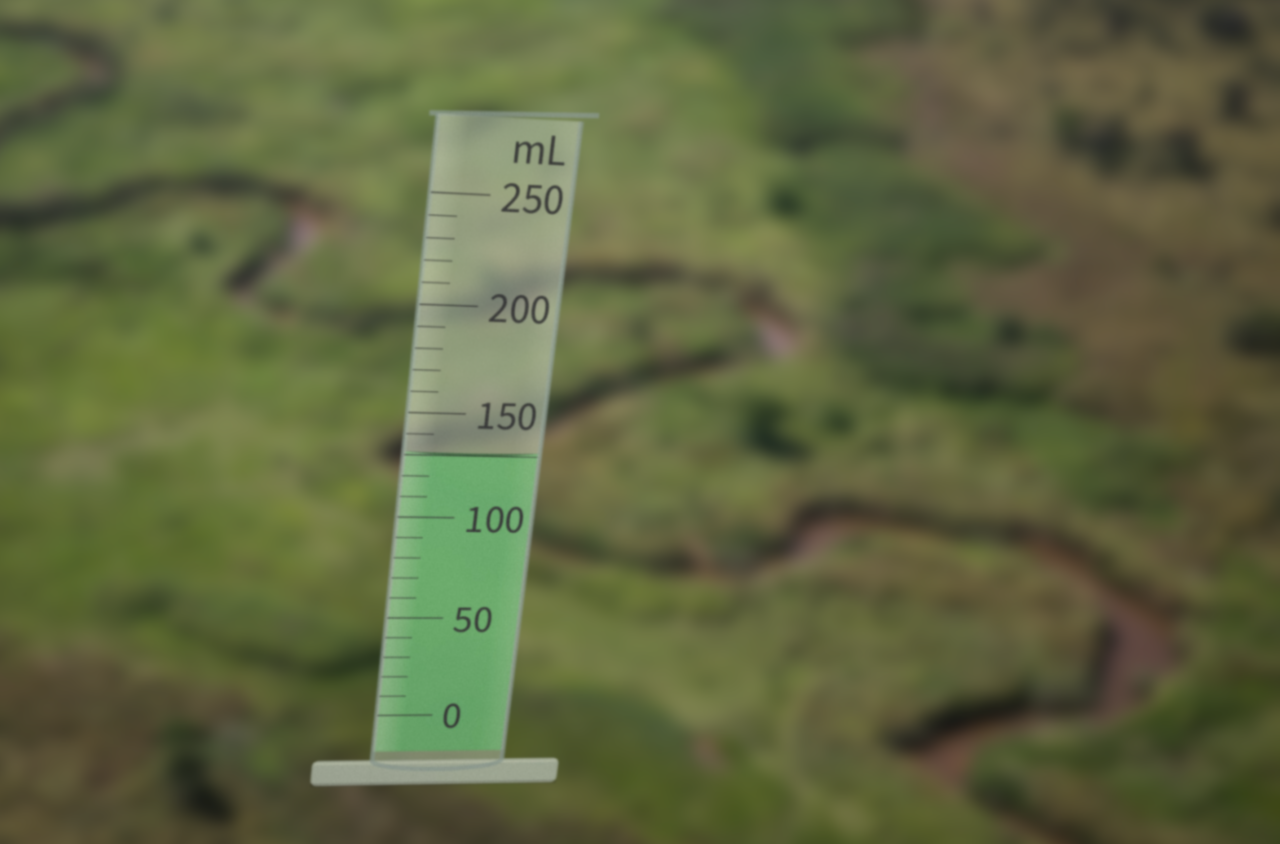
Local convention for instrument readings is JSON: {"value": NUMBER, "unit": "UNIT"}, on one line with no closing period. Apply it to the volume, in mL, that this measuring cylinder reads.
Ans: {"value": 130, "unit": "mL"}
